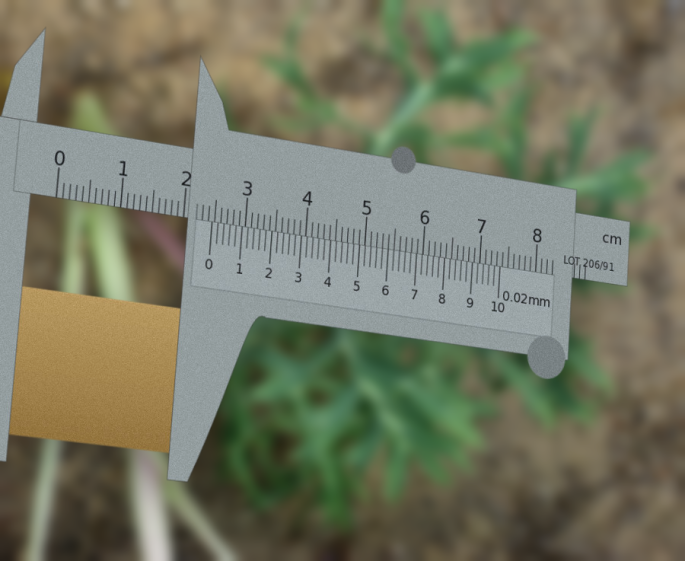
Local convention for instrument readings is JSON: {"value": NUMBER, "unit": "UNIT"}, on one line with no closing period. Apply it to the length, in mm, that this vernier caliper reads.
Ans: {"value": 24.6, "unit": "mm"}
